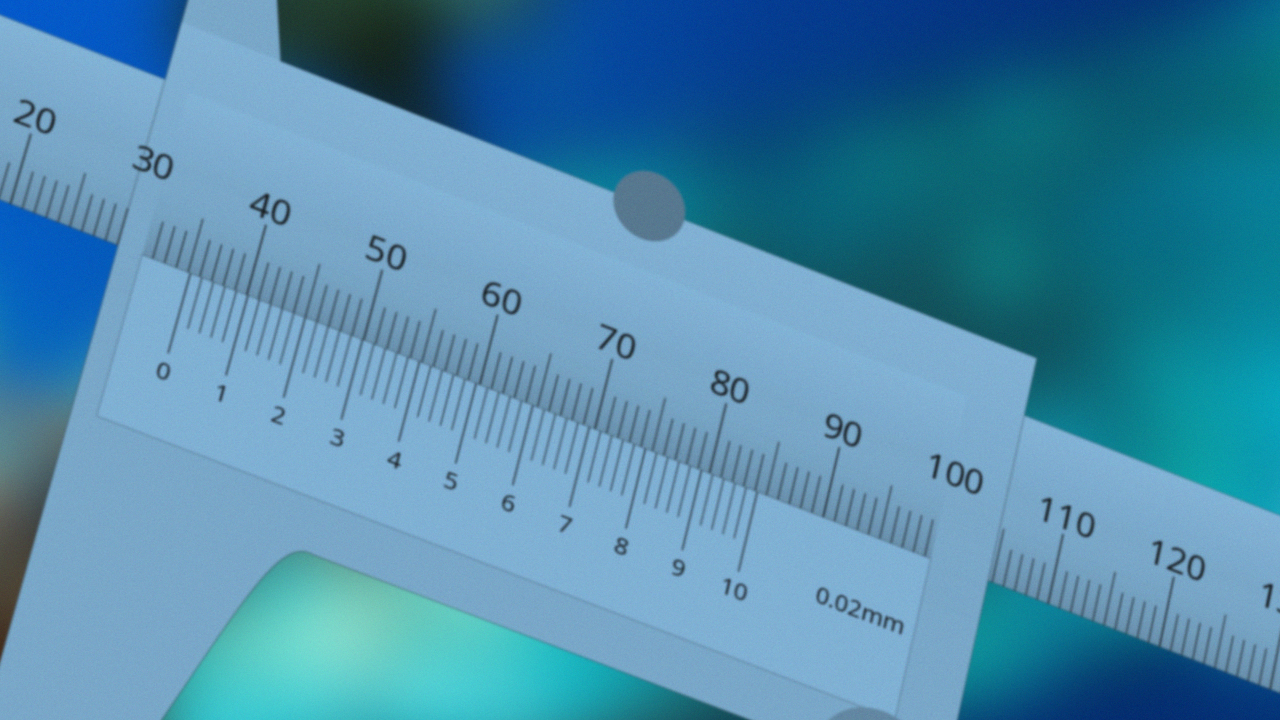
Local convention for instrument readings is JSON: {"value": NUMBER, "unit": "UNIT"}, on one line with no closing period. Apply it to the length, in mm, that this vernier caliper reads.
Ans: {"value": 35.2, "unit": "mm"}
